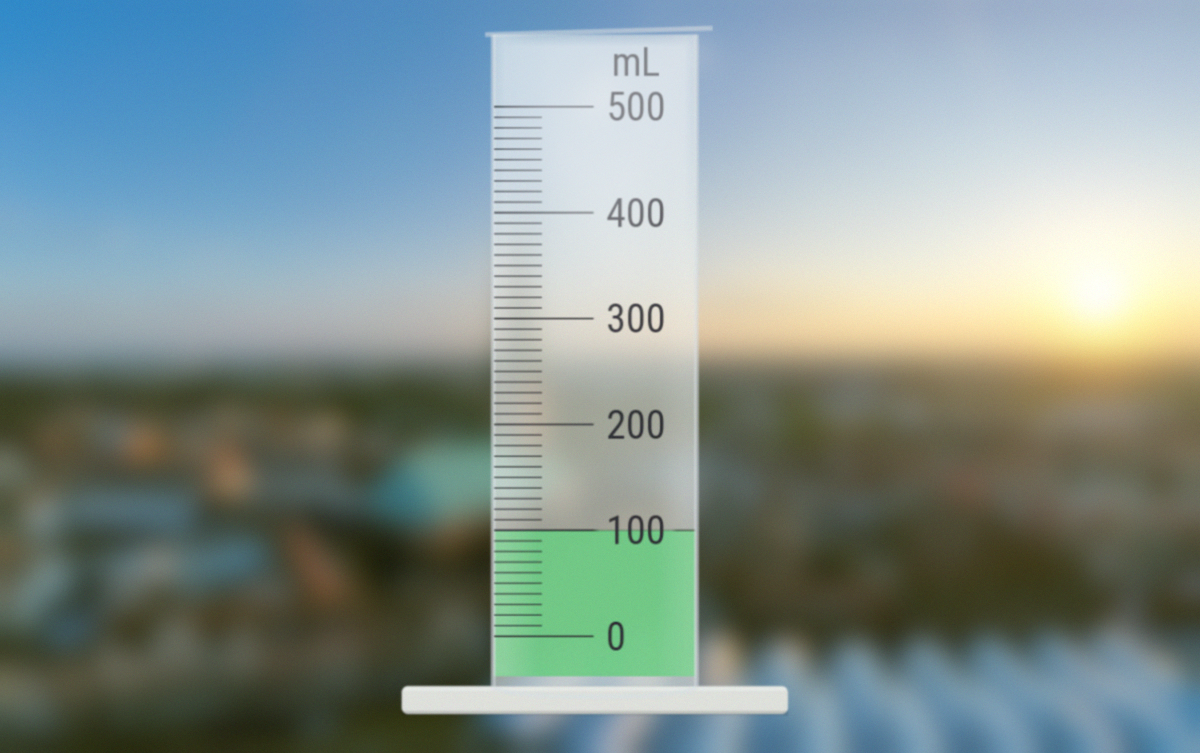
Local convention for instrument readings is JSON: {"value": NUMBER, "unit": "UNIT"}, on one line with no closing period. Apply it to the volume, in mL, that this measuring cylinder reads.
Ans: {"value": 100, "unit": "mL"}
